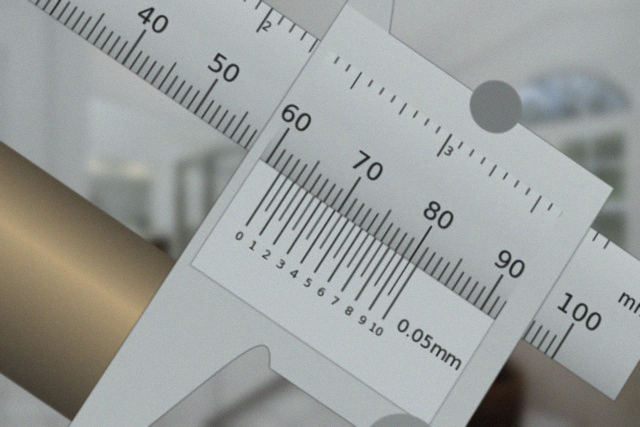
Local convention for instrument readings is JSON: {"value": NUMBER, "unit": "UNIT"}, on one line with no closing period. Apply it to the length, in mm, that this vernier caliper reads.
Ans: {"value": 62.0, "unit": "mm"}
